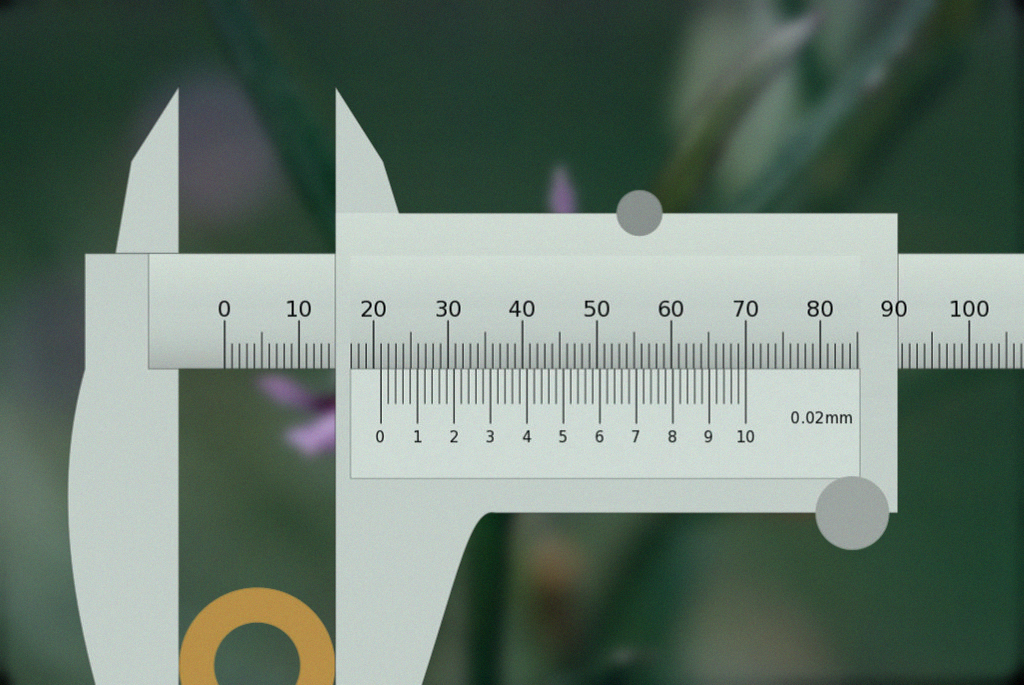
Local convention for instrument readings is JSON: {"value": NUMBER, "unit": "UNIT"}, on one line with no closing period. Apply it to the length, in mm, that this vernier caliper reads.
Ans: {"value": 21.0, "unit": "mm"}
